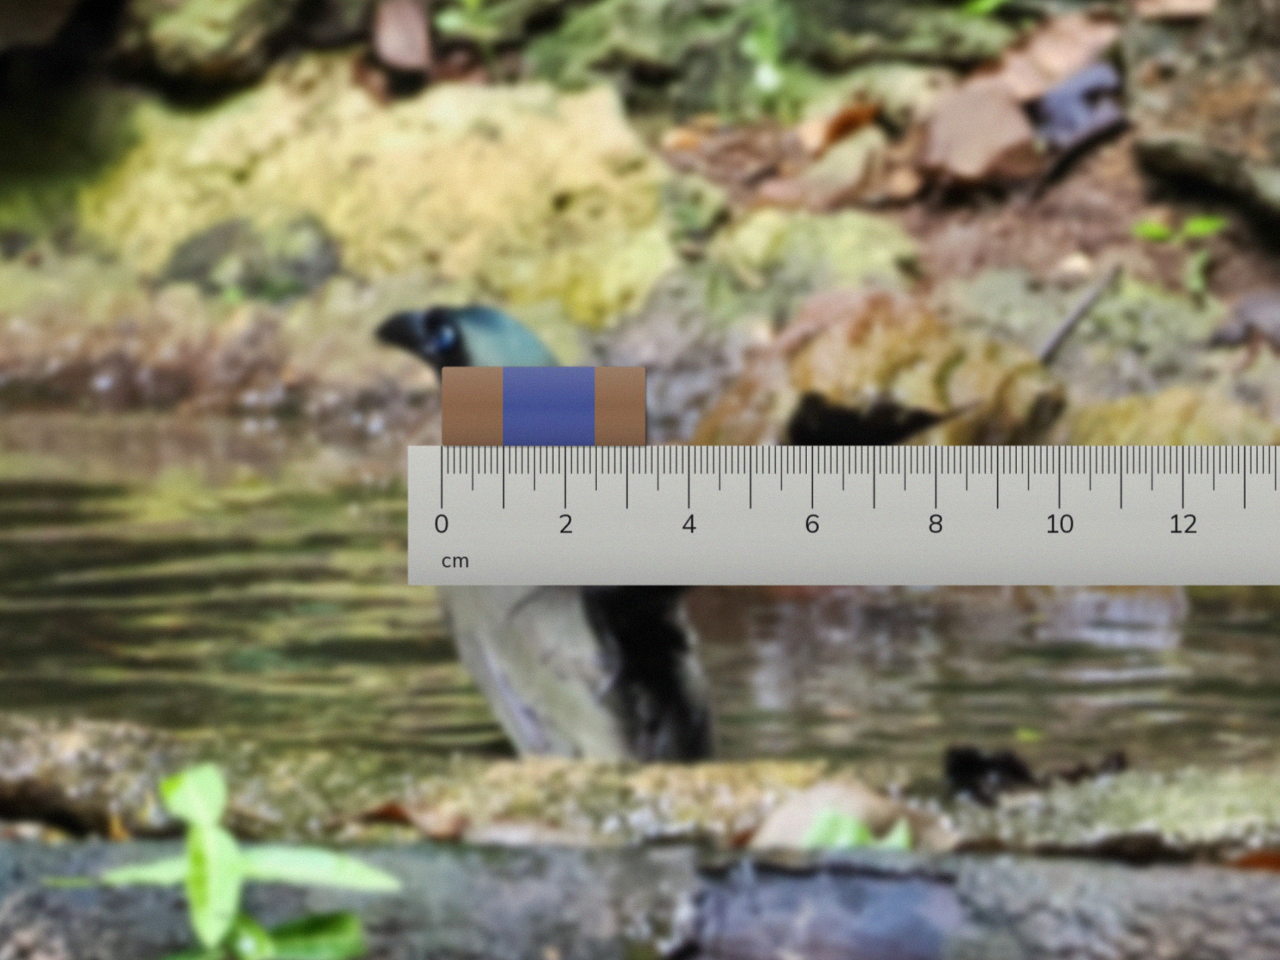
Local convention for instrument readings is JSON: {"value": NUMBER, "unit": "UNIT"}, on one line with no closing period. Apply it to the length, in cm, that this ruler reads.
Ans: {"value": 3.3, "unit": "cm"}
